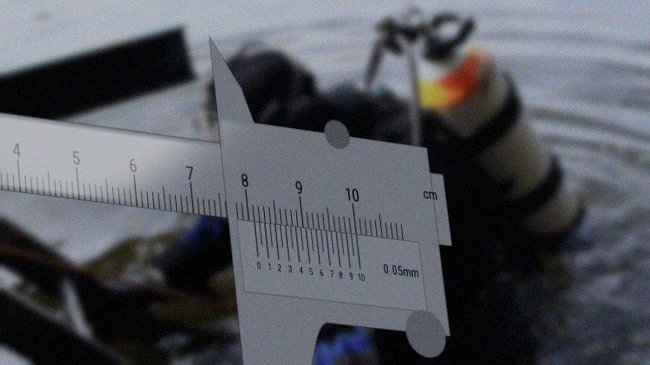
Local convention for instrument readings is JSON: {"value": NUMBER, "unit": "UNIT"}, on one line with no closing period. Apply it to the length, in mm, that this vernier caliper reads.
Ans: {"value": 81.0, "unit": "mm"}
